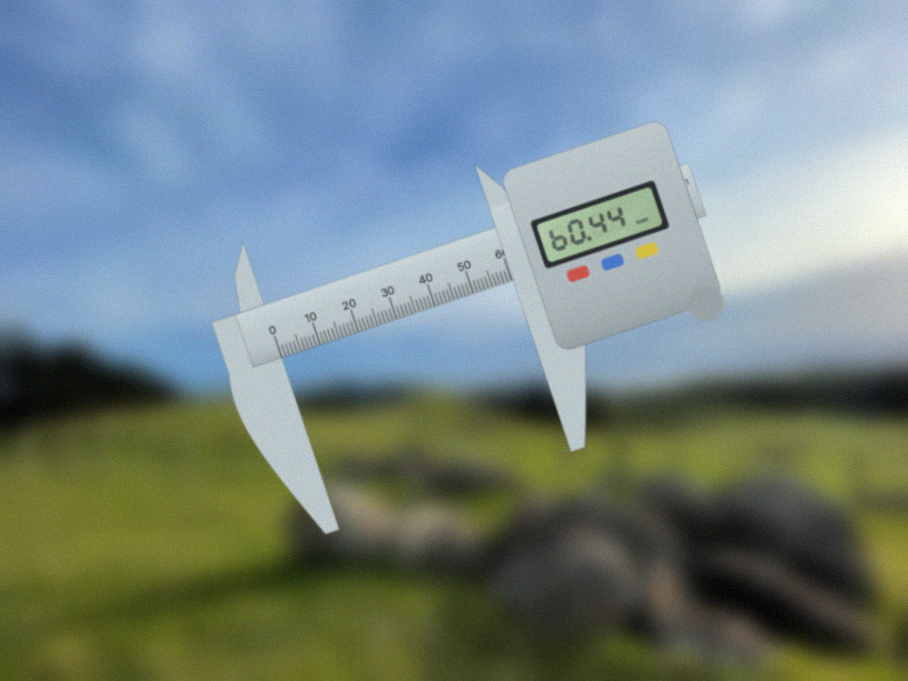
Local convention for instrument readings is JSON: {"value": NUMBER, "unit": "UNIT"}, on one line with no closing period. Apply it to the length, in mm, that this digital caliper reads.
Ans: {"value": 60.44, "unit": "mm"}
